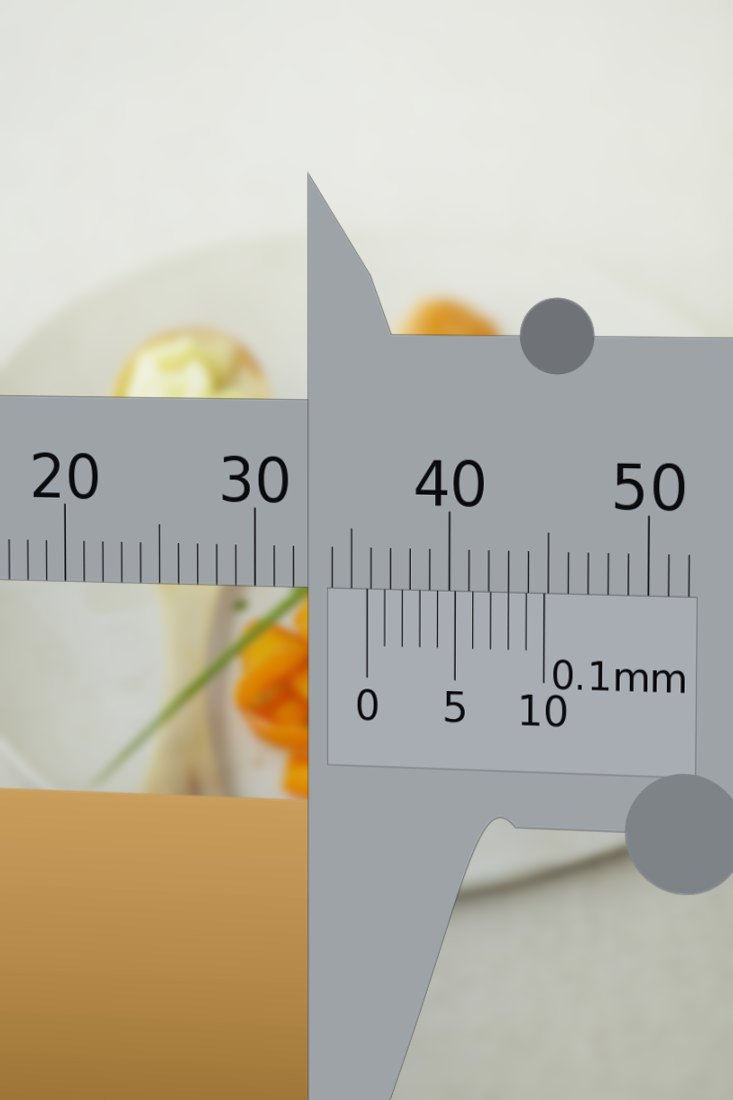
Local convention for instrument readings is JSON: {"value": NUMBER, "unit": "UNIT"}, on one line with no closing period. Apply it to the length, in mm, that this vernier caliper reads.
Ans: {"value": 35.8, "unit": "mm"}
